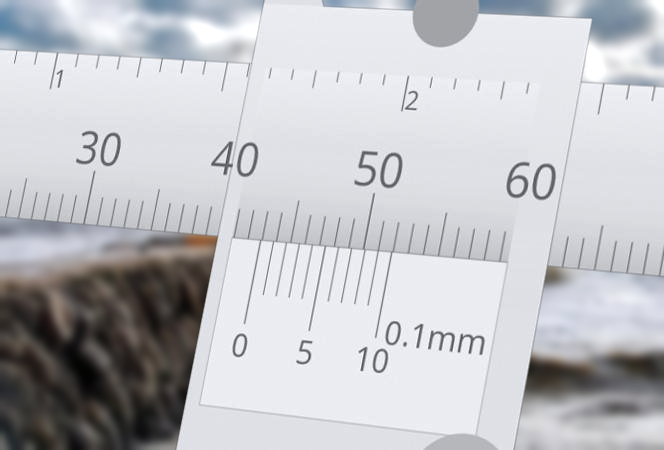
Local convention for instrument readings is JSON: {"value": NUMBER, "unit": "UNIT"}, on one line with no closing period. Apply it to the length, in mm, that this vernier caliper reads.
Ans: {"value": 42.9, "unit": "mm"}
